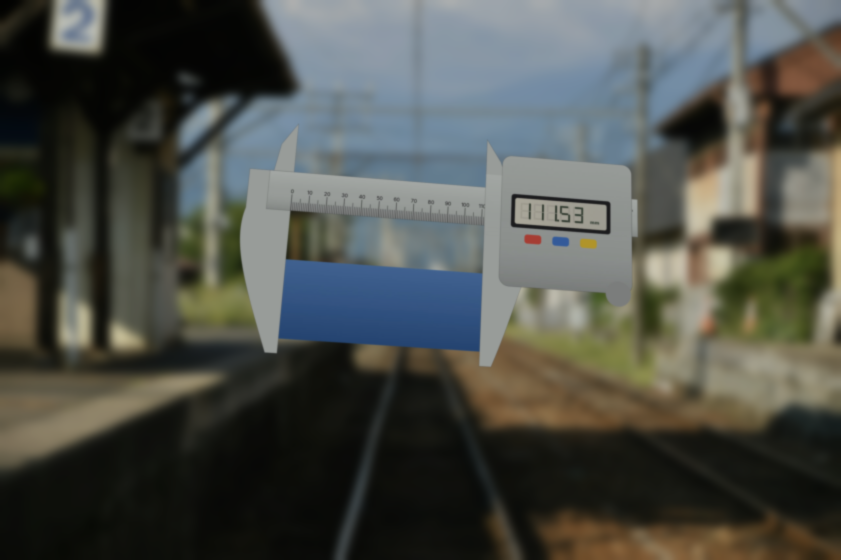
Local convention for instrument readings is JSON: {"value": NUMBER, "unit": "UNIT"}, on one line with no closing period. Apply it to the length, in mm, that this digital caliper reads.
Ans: {"value": 111.53, "unit": "mm"}
